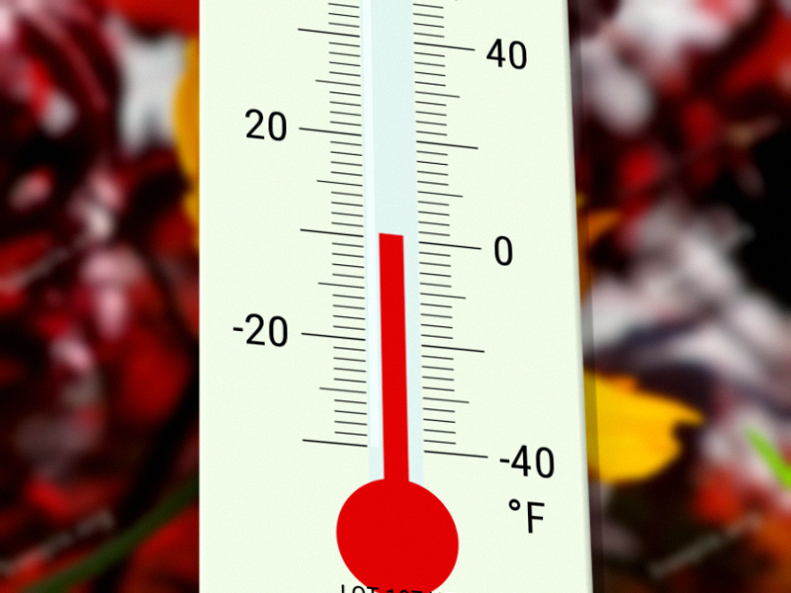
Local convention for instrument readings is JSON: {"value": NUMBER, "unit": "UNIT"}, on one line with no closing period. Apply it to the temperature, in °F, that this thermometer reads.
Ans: {"value": 1, "unit": "°F"}
